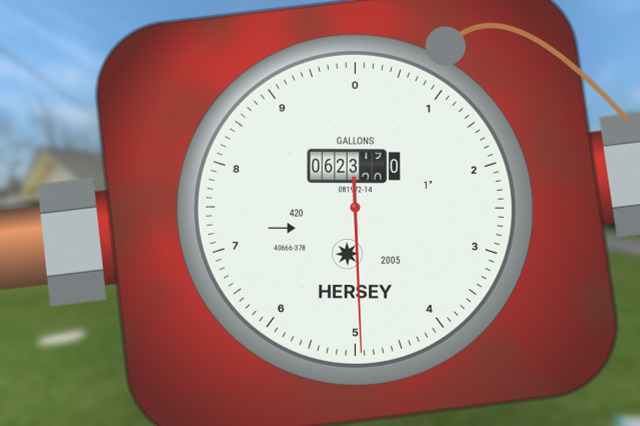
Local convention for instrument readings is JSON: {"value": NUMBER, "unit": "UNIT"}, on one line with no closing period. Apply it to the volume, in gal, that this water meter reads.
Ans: {"value": 623194.9, "unit": "gal"}
